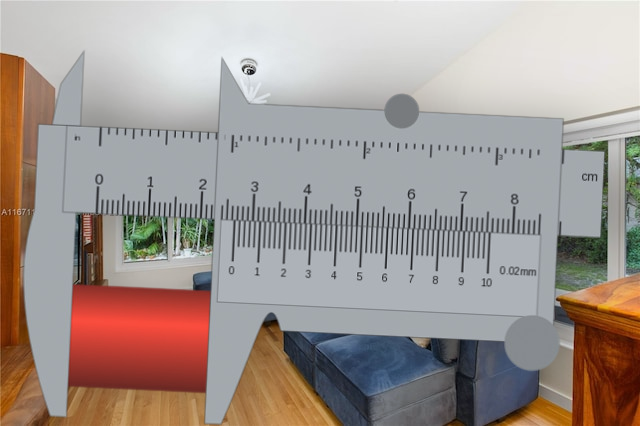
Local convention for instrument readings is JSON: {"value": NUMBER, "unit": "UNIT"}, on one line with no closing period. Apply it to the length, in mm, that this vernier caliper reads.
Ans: {"value": 26.5, "unit": "mm"}
